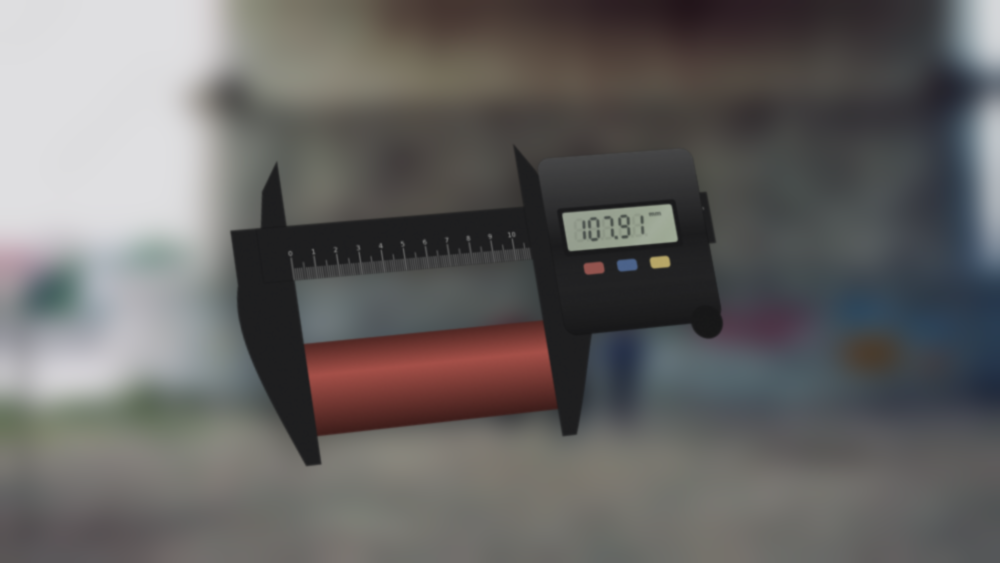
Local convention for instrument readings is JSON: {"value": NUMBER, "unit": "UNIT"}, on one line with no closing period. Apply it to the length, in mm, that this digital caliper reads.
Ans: {"value": 107.91, "unit": "mm"}
